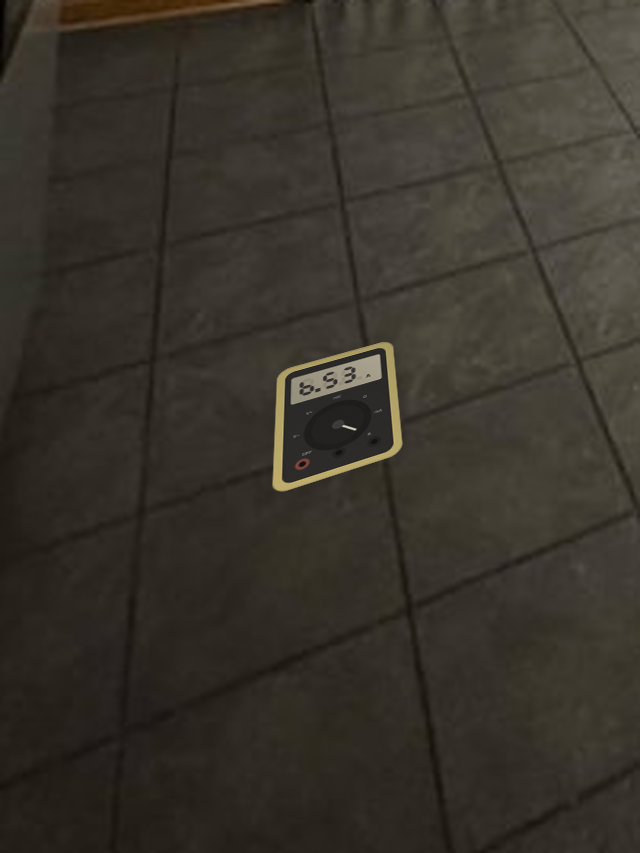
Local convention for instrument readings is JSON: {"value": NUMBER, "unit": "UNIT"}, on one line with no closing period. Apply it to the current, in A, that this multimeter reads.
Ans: {"value": 6.53, "unit": "A"}
